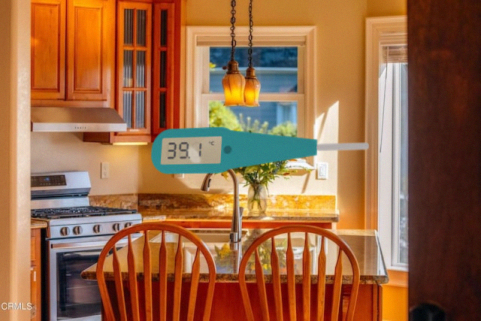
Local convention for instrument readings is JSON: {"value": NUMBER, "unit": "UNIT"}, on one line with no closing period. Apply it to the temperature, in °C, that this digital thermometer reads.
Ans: {"value": 39.1, "unit": "°C"}
